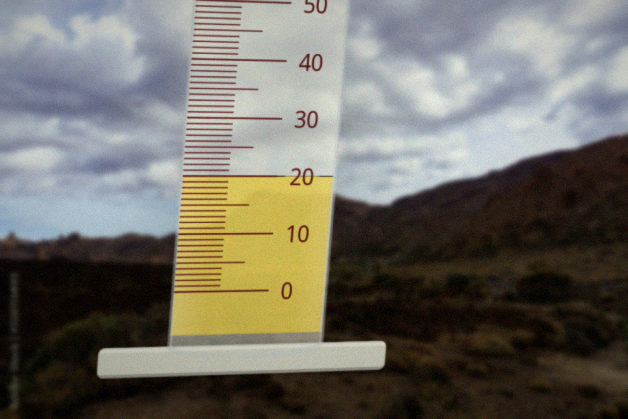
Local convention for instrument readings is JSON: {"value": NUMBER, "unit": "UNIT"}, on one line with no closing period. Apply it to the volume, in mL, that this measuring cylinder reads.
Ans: {"value": 20, "unit": "mL"}
